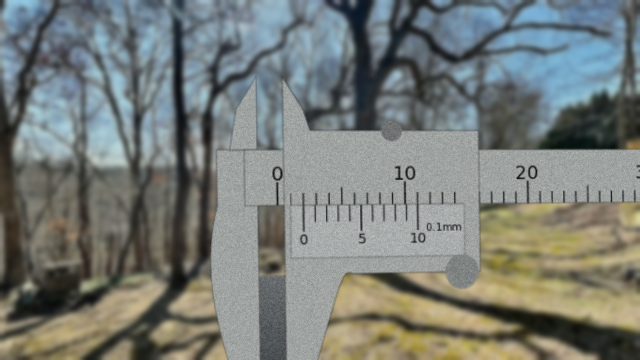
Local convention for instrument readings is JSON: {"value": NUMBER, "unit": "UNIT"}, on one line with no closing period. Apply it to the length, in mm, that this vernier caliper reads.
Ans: {"value": 2.0, "unit": "mm"}
